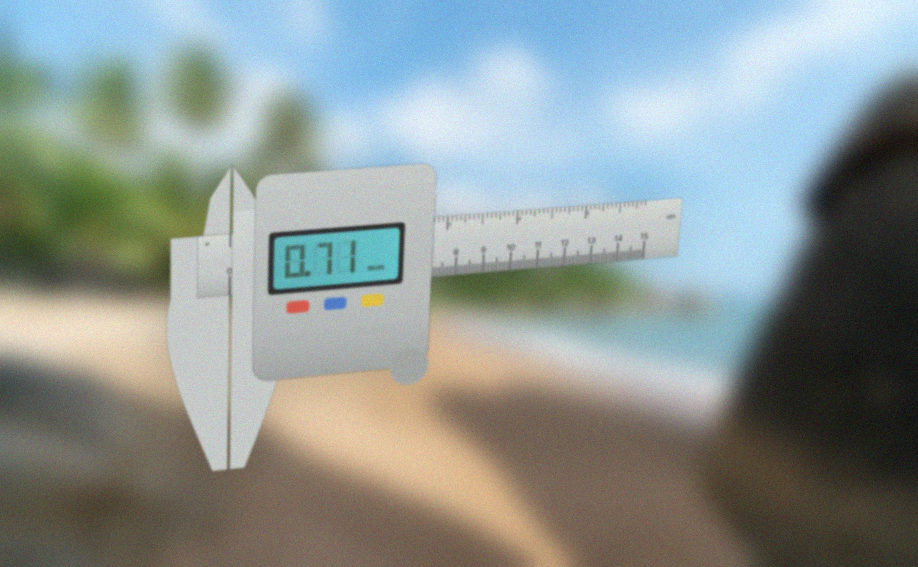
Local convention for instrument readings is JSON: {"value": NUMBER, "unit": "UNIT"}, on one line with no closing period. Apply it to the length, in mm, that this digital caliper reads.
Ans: {"value": 0.71, "unit": "mm"}
